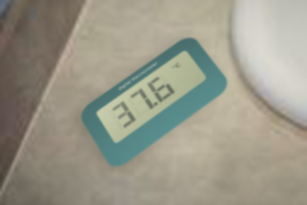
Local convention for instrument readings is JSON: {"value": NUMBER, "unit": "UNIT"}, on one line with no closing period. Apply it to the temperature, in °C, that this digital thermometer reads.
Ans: {"value": 37.6, "unit": "°C"}
